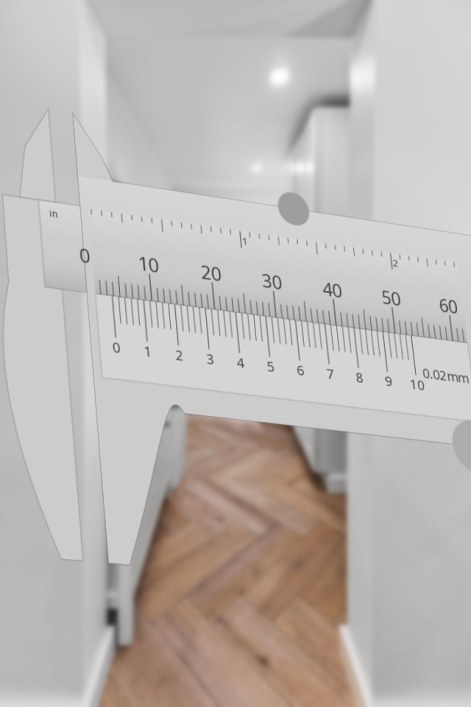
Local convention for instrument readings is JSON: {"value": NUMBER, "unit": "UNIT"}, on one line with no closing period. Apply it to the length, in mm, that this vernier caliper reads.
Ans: {"value": 3.8, "unit": "mm"}
